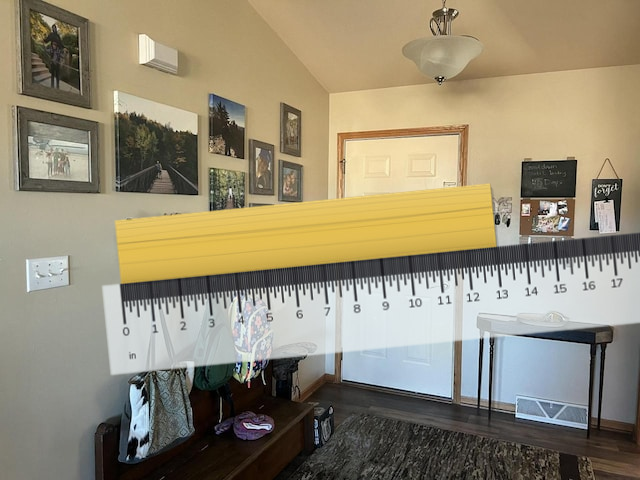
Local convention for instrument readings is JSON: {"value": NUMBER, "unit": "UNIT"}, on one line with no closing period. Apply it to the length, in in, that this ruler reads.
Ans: {"value": 13, "unit": "in"}
